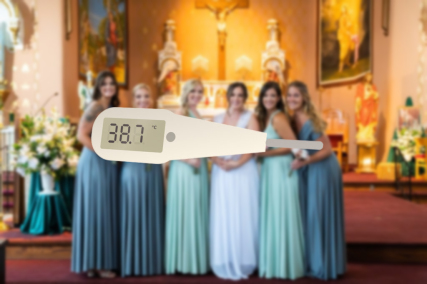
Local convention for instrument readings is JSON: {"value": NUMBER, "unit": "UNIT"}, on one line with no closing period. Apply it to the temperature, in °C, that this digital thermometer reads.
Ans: {"value": 38.7, "unit": "°C"}
